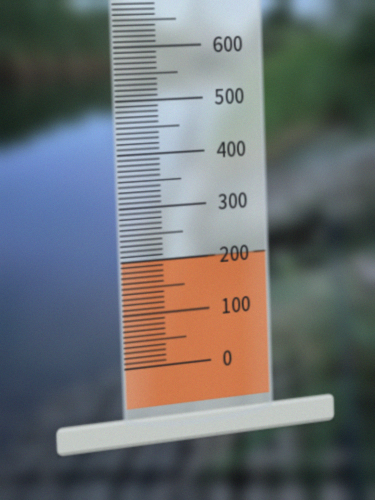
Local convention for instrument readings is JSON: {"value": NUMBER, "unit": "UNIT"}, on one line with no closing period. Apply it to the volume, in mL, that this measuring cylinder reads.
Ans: {"value": 200, "unit": "mL"}
